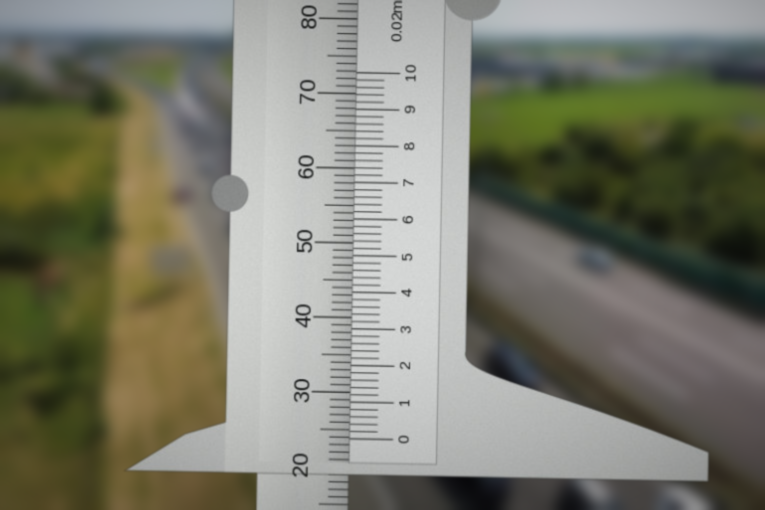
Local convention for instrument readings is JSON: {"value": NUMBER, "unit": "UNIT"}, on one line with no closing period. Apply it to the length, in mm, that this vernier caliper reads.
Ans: {"value": 23.8, "unit": "mm"}
